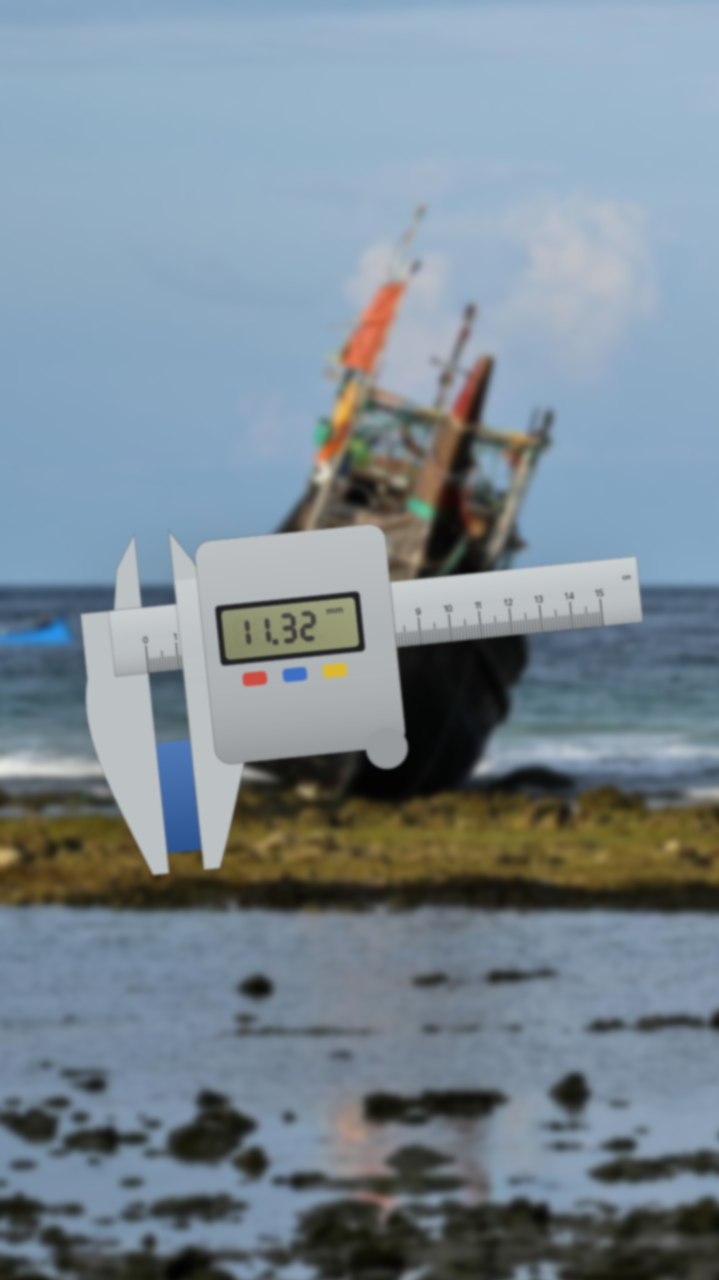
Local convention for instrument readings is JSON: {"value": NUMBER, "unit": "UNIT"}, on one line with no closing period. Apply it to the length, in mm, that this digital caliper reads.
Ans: {"value": 11.32, "unit": "mm"}
